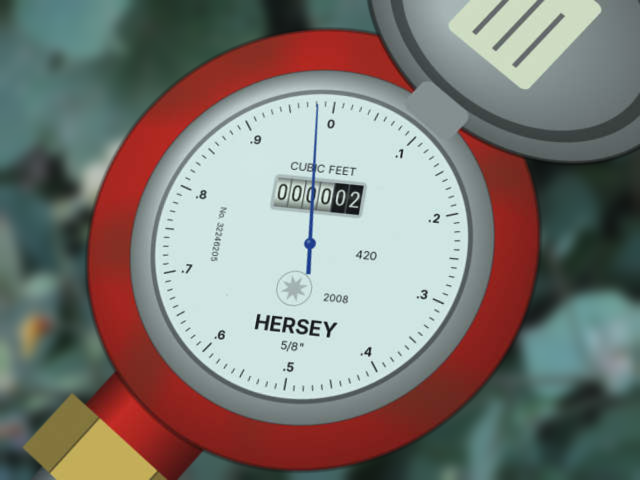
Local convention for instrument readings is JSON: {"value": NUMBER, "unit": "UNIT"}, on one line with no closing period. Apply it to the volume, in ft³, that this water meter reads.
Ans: {"value": 1.98, "unit": "ft³"}
